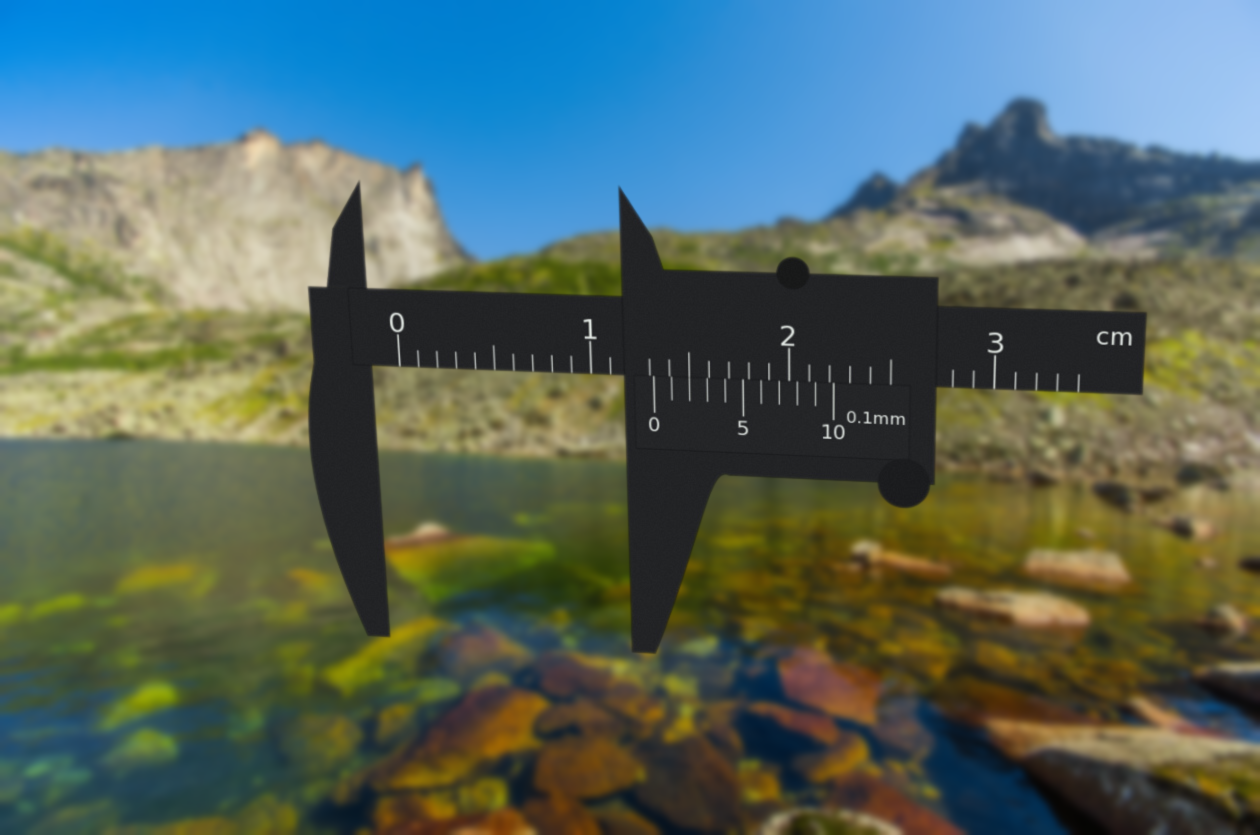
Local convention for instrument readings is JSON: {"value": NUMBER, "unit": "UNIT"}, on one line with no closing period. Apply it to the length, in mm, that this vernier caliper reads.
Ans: {"value": 13.2, "unit": "mm"}
